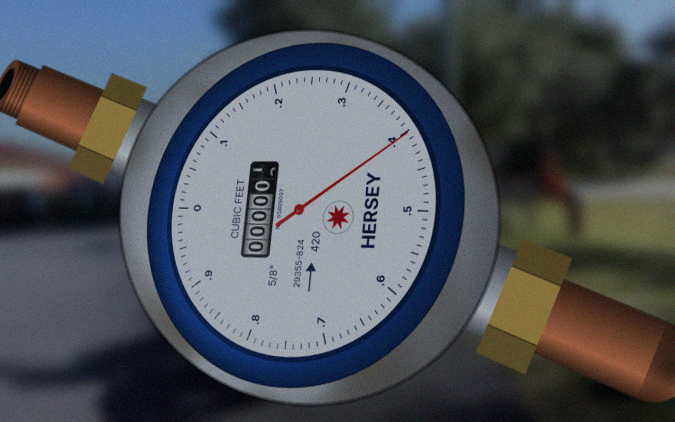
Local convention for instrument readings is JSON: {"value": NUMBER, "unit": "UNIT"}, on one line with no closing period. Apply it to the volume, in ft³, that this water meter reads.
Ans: {"value": 1.40, "unit": "ft³"}
